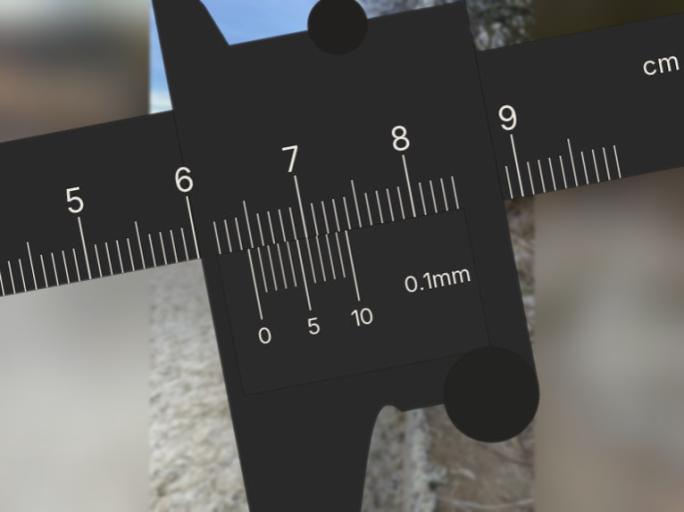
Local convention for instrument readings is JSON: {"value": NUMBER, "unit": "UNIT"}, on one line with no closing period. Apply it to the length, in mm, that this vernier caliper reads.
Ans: {"value": 64.6, "unit": "mm"}
